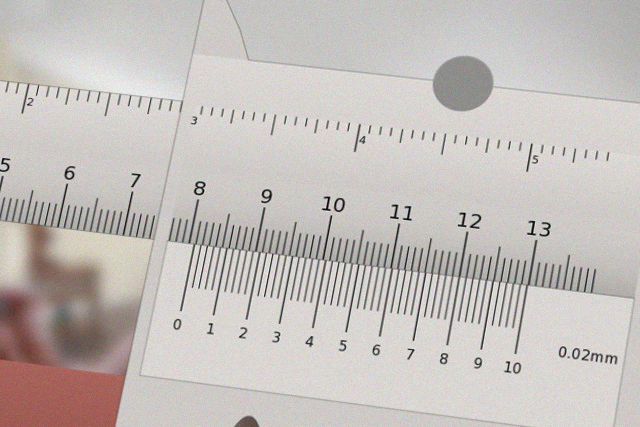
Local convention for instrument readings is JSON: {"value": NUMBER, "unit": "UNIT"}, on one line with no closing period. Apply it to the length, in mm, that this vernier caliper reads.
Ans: {"value": 80.8, "unit": "mm"}
